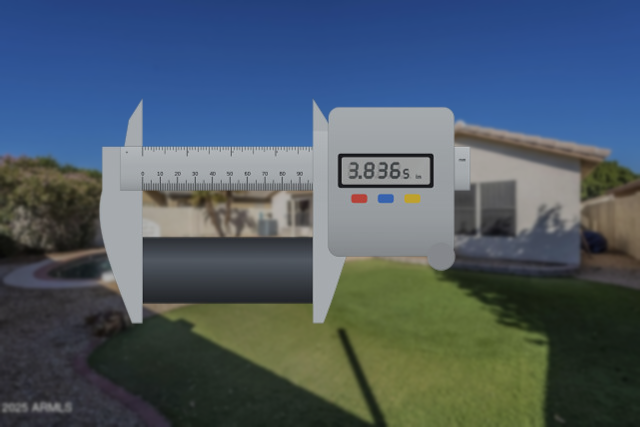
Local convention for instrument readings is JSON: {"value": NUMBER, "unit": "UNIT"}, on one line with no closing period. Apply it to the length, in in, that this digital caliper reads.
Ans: {"value": 3.8365, "unit": "in"}
